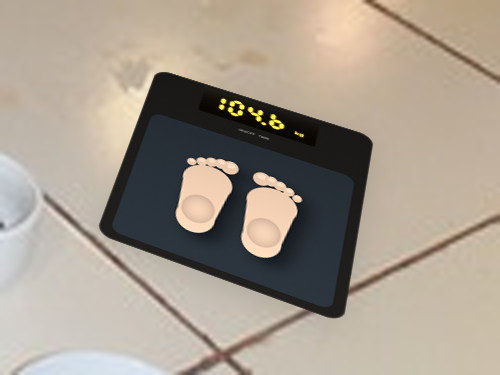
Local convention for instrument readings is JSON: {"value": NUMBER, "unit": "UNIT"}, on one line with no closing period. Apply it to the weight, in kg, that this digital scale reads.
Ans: {"value": 104.6, "unit": "kg"}
